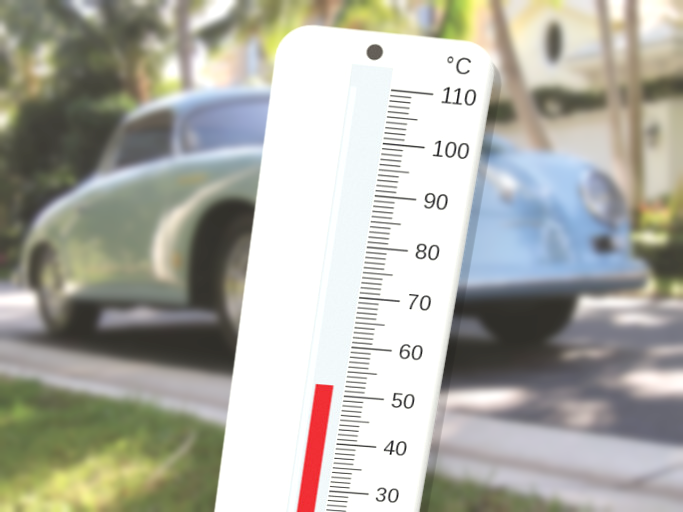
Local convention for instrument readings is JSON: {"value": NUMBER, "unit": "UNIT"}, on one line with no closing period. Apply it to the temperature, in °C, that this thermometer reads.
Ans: {"value": 52, "unit": "°C"}
